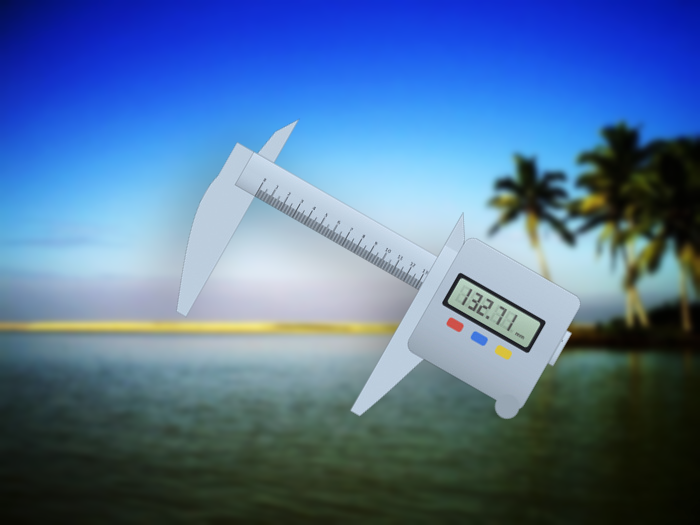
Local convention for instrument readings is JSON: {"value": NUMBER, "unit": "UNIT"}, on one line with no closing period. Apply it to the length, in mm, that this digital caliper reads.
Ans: {"value": 132.71, "unit": "mm"}
